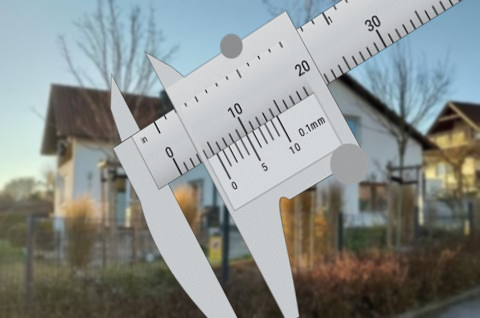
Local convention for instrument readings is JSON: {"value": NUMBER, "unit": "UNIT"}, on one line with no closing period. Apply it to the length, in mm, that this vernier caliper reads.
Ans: {"value": 5.4, "unit": "mm"}
